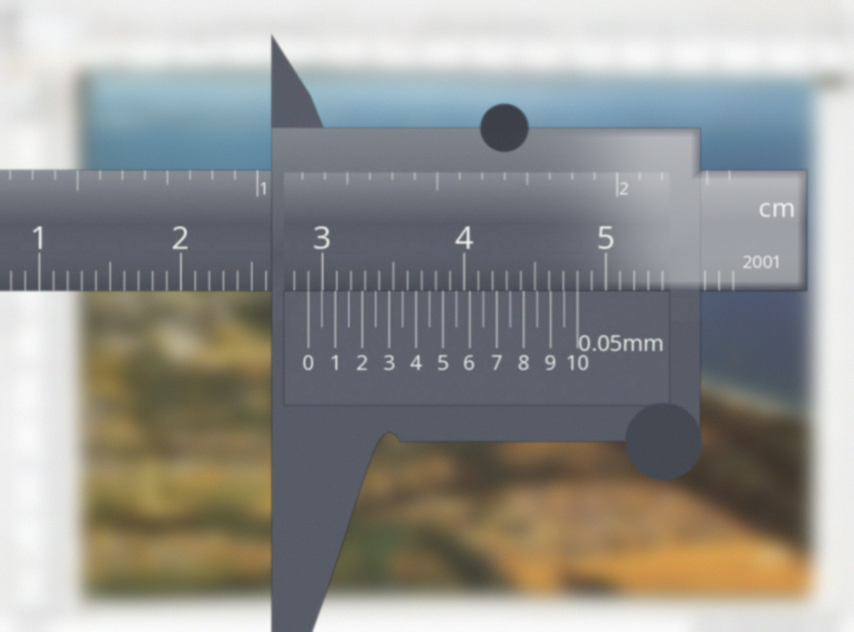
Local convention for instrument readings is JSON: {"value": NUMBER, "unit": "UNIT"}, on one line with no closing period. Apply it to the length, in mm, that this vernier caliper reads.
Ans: {"value": 29.0, "unit": "mm"}
